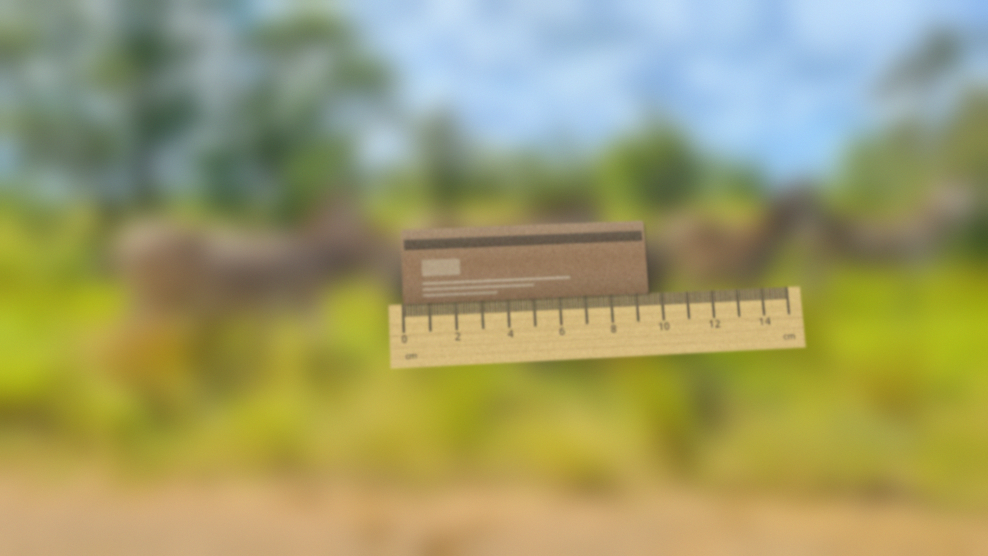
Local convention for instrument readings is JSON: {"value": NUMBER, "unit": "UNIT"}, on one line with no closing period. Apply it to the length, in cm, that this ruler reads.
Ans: {"value": 9.5, "unit": "cm"}
